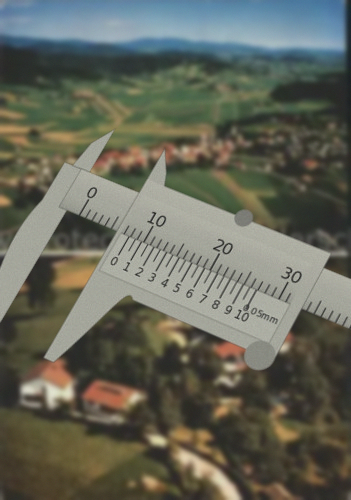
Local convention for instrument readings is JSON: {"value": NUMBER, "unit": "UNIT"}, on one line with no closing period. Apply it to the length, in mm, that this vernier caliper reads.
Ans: {"value": 7.8, "unit": "mm"}
